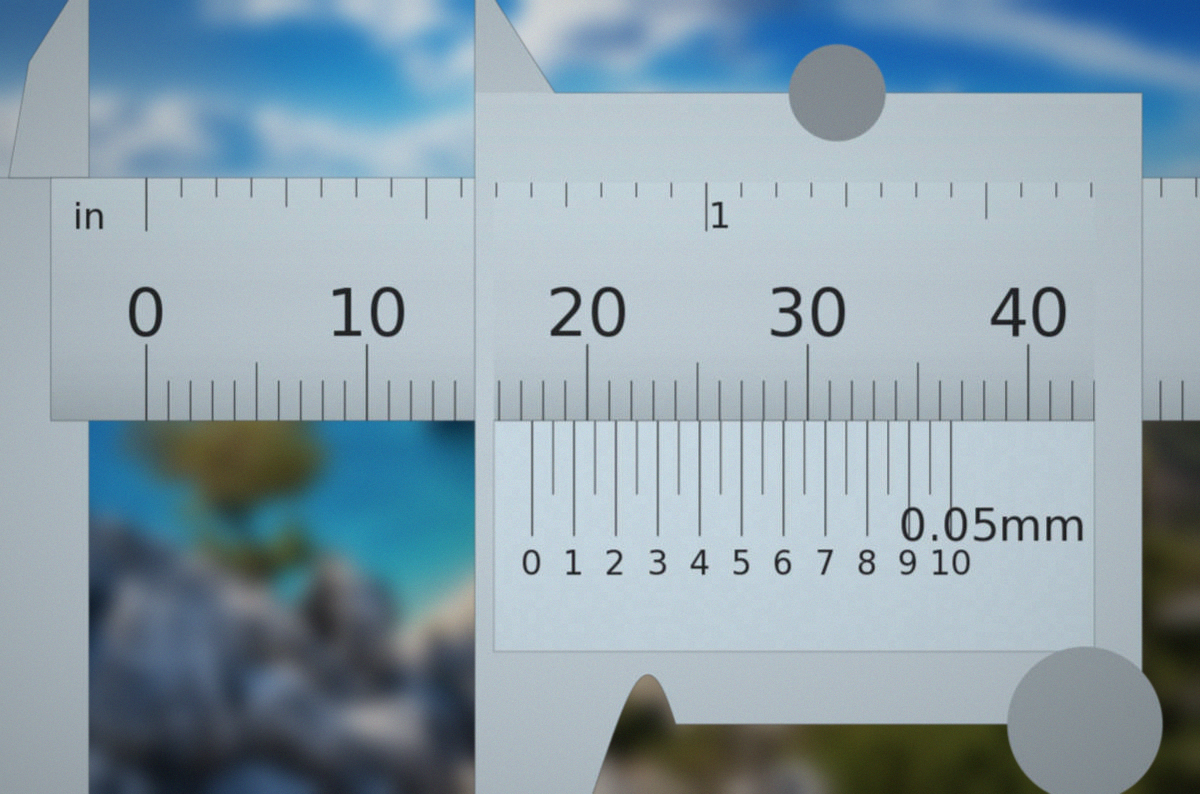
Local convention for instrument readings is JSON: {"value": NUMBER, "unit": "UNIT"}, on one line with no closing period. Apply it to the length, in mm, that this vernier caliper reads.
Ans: {"value": 17.5, "unit": "mm"}
